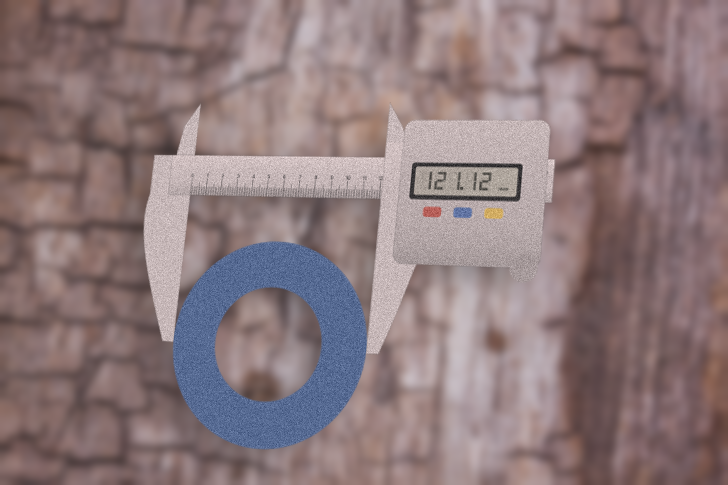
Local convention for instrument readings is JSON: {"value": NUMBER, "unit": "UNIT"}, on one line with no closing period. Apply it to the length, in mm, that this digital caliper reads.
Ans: {"value": 121.12, "unit": "mm"}
